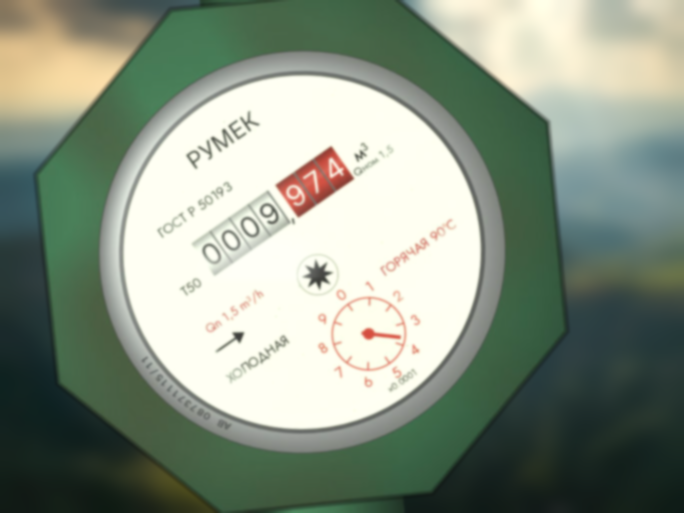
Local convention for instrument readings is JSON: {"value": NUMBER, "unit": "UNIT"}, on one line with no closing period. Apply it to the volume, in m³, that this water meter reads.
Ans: {"value": 9.9743, "unit": "m³"}
